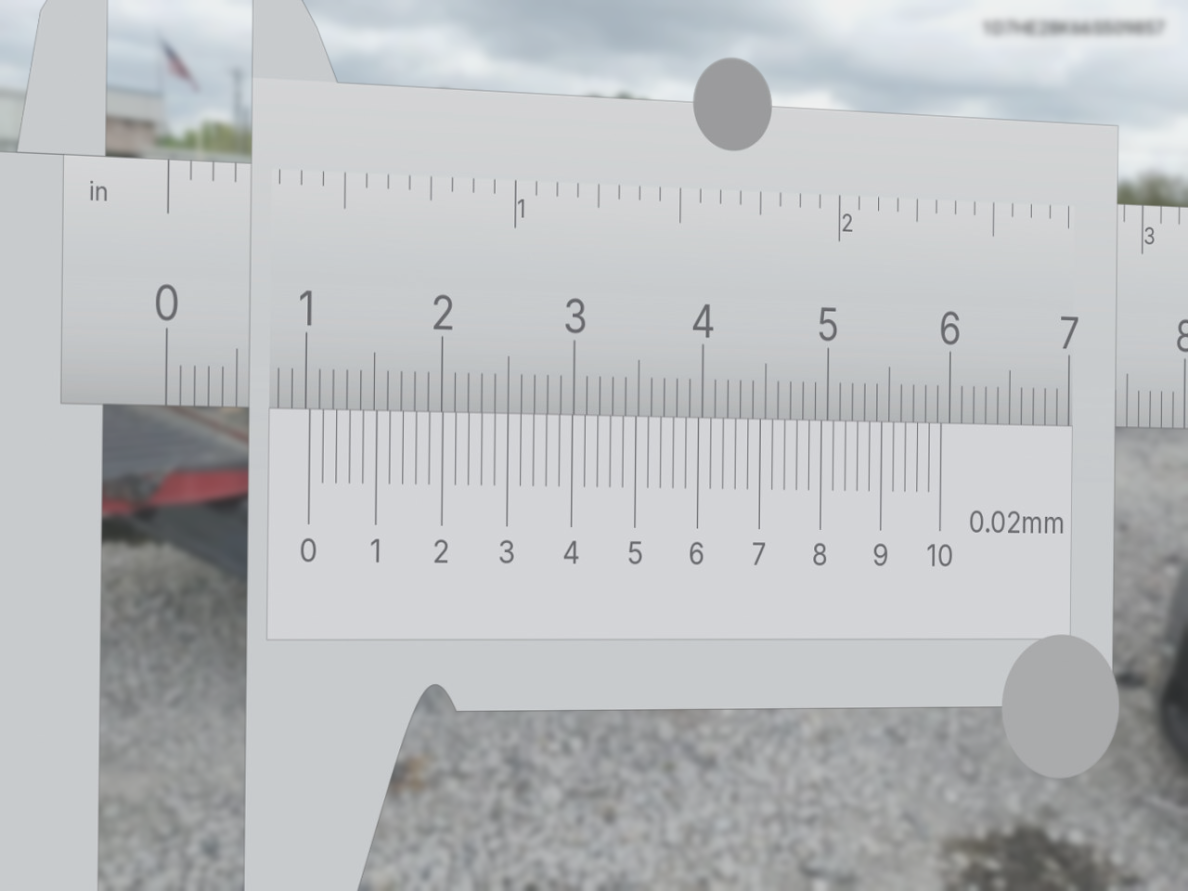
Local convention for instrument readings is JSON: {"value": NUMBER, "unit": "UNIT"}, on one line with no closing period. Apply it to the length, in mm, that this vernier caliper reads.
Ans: {"value": 10.3, "unit": "mm"}
